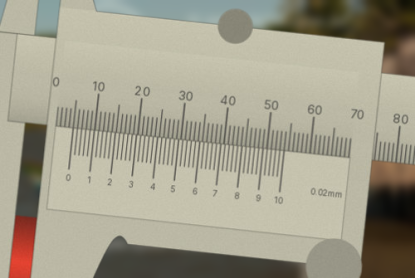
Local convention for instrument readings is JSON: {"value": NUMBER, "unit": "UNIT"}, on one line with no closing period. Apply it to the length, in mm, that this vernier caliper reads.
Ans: {"value": 5.0, "unit": "mm"}
